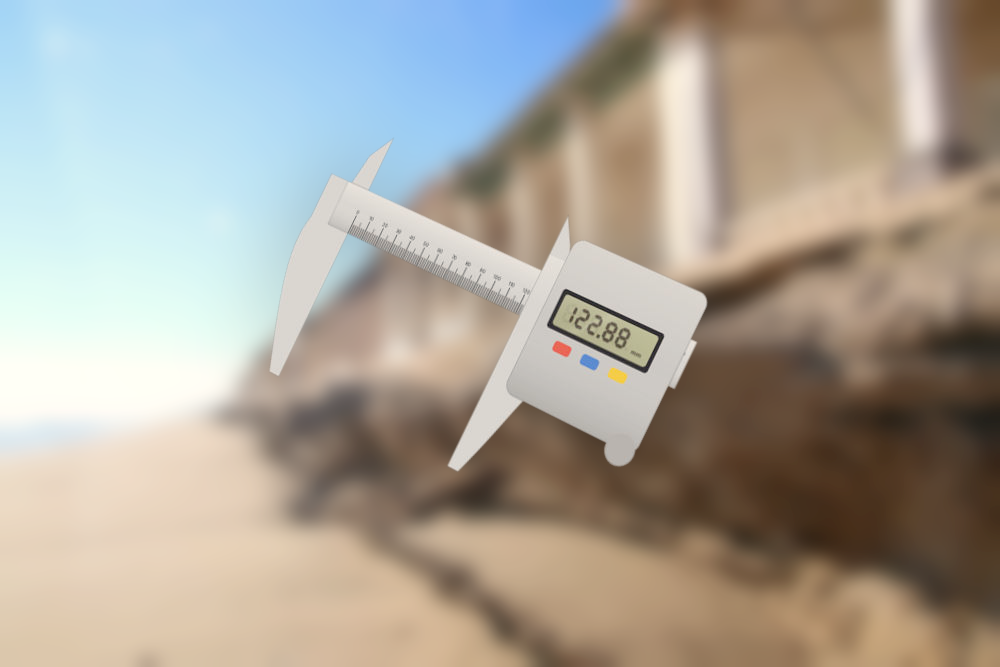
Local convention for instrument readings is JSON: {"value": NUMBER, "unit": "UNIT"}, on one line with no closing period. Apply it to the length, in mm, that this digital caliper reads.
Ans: {"value": 122.88, "unit": "mm"}
